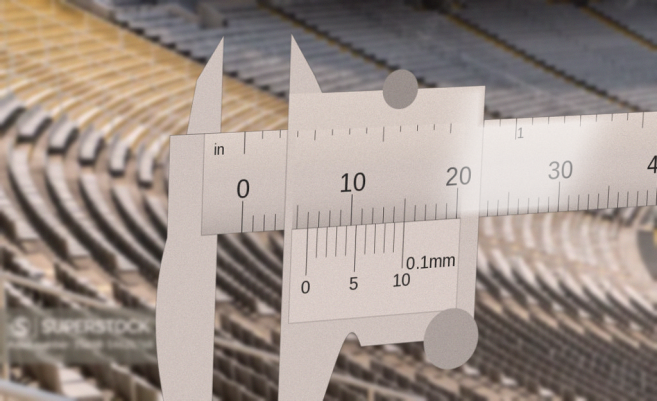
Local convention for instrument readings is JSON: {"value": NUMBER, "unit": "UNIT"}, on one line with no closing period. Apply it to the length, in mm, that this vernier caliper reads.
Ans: {"value": 6.0, "unit": "mm"}
